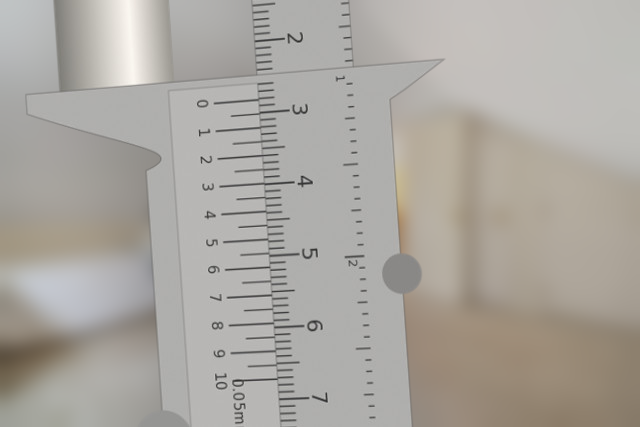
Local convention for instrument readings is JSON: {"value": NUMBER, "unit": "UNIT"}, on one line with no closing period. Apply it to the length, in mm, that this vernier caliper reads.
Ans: {"value": 28.2, "unit": "mm"}
